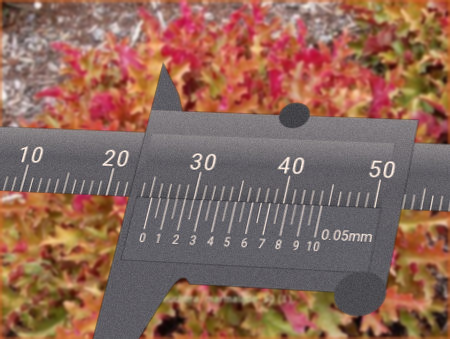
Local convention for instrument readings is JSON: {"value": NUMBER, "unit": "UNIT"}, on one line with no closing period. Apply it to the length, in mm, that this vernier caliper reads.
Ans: {"value": 25.2, "unit": "mm"}
